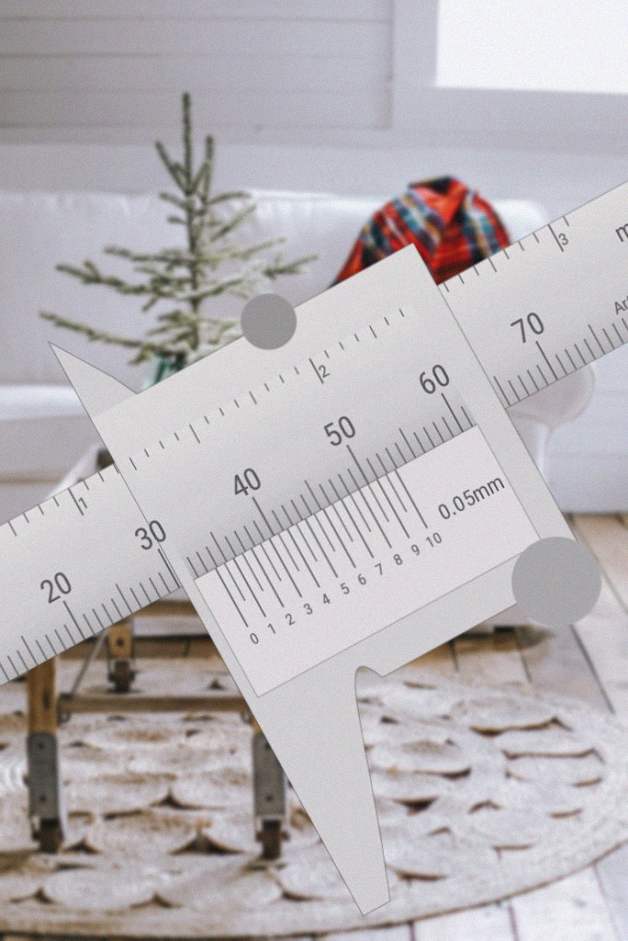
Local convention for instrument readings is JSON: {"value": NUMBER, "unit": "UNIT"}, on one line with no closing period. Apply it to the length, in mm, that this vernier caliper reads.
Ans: {"value": 33.8, "unit": "mm"}
